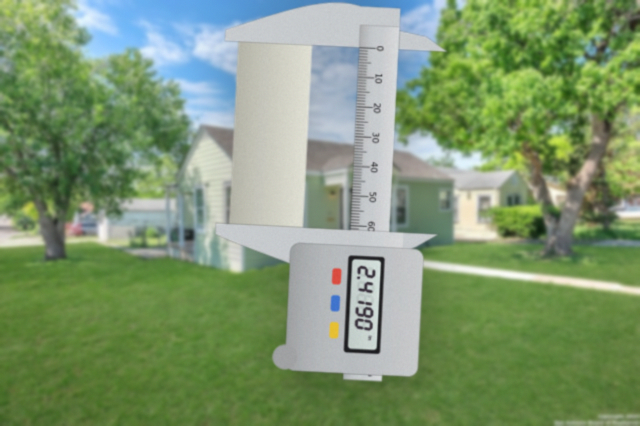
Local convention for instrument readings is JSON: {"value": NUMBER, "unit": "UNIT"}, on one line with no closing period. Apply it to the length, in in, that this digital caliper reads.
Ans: {"value": 2.4190, "unit": "in"}
